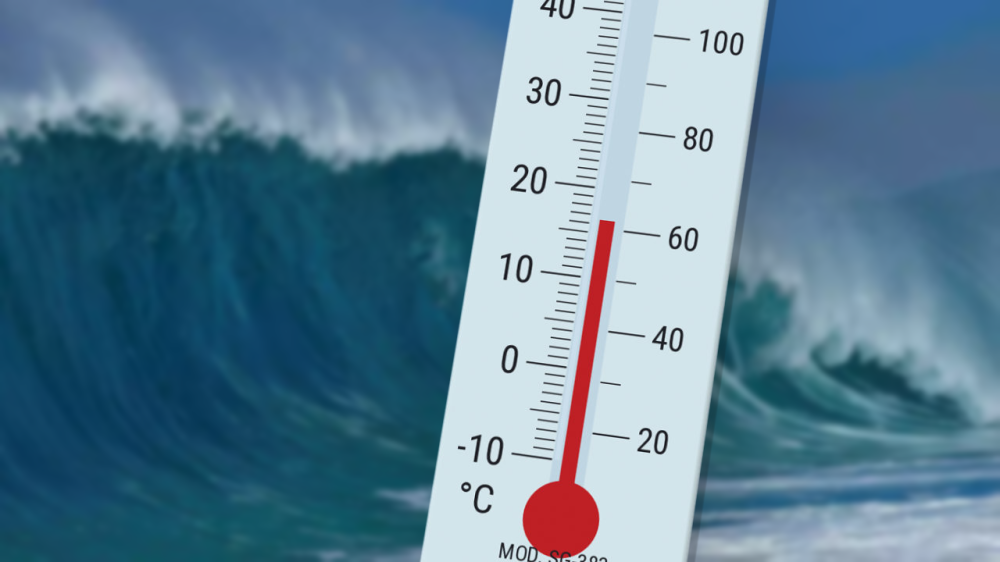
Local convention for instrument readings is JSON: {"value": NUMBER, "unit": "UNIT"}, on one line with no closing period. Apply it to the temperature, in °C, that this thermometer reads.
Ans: {"value": 16.5, "unit": "°C"}
